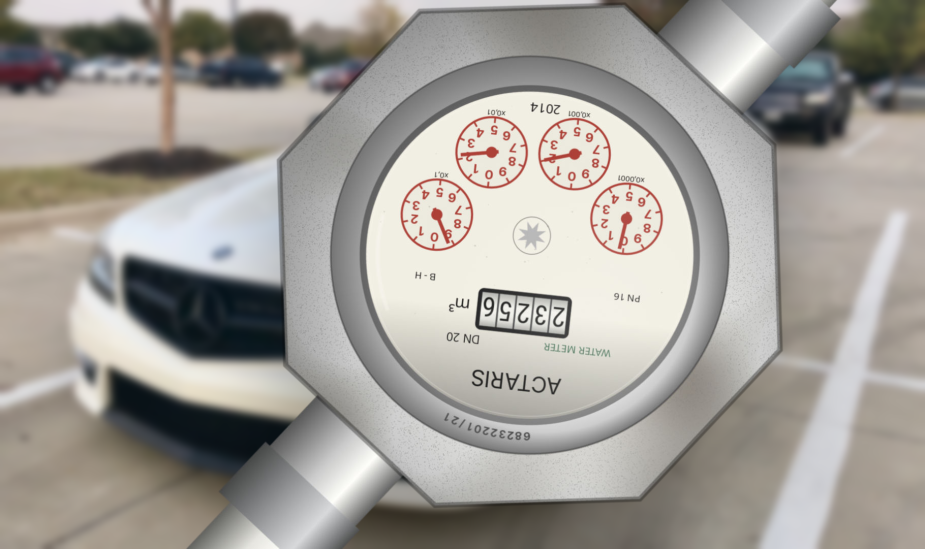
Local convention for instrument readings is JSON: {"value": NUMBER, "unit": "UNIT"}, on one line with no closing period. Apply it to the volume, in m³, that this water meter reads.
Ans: {"value": 23255.9220, "unit": "m³"}
